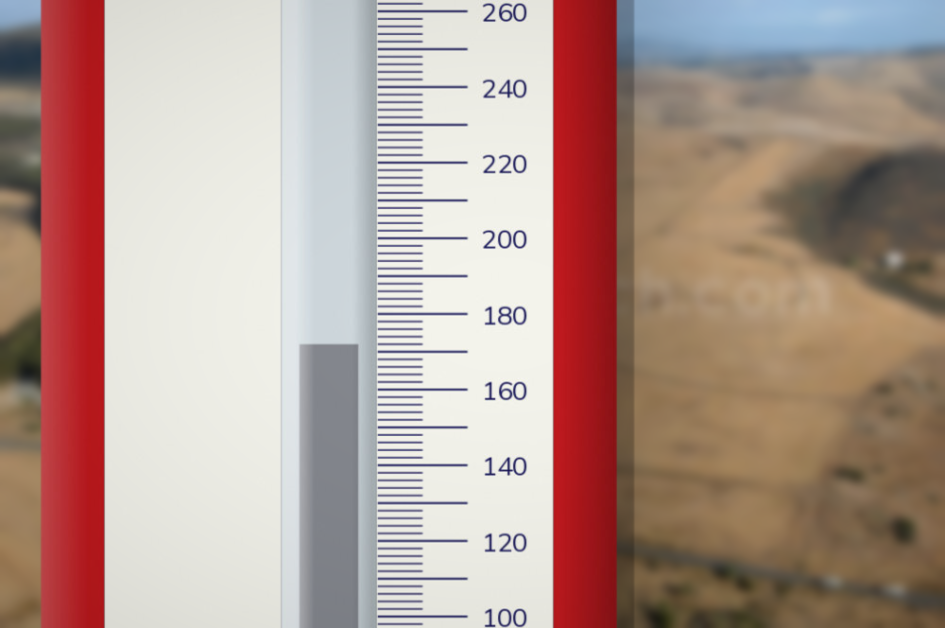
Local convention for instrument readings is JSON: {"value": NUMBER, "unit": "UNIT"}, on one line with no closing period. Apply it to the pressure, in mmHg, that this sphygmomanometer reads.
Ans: {"value": 172, "unit": "mmHg"}
